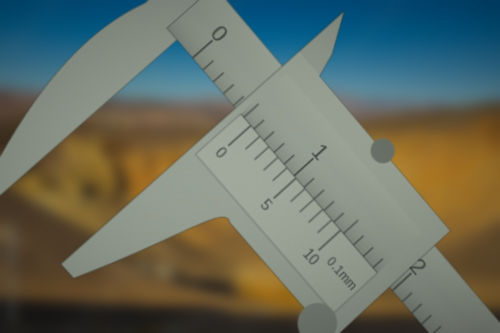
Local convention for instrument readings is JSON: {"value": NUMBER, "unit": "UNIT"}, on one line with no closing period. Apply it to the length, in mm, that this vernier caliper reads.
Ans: {"value": 5.7, "unit": "mm"}
